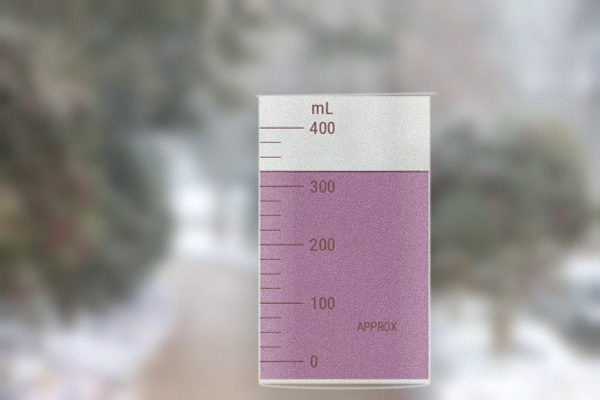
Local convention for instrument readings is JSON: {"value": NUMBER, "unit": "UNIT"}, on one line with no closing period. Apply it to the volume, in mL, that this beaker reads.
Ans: {"value": 325, "unit": "mL"}
